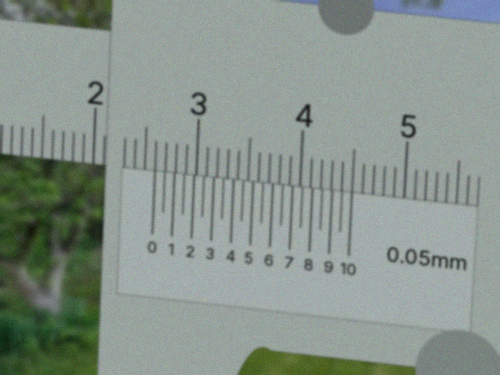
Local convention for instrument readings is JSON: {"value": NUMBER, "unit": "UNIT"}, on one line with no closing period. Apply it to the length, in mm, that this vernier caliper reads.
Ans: {"value": 26.0, "unit": "mm"}
